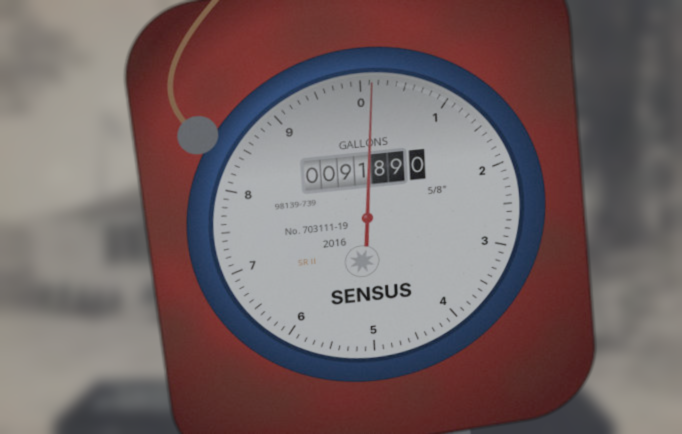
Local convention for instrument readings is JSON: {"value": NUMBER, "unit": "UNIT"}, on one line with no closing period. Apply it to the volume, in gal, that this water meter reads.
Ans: {"value": 91890.1, "unit": "gal"}
